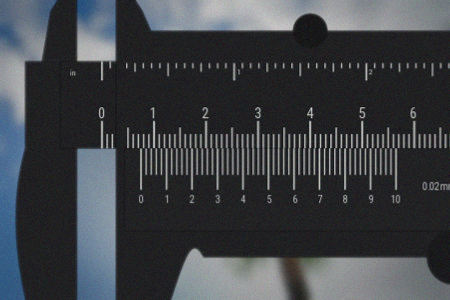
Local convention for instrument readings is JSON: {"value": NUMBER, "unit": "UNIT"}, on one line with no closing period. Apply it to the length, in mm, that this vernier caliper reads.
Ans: {"value": 7.5, "unit": "mm"}
